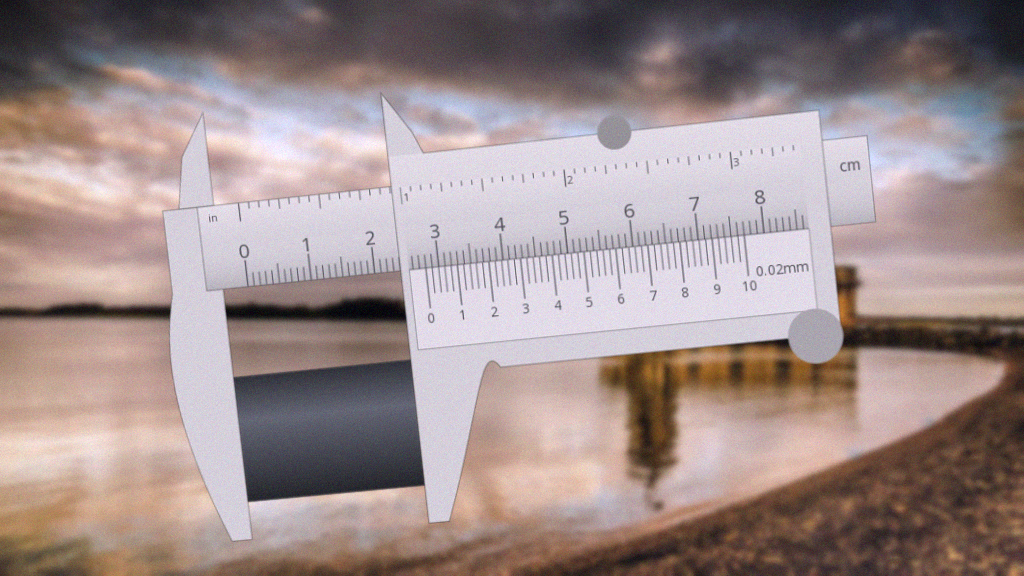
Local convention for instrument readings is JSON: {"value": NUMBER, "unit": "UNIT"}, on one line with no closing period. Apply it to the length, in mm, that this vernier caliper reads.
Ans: {"value": 28.0, "unit": "mm"}
